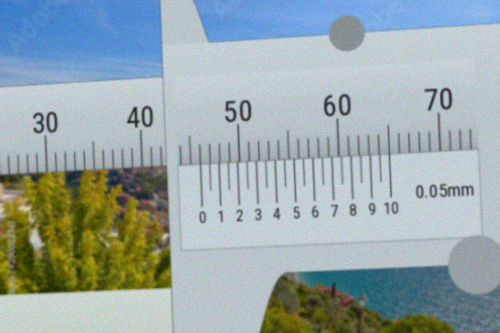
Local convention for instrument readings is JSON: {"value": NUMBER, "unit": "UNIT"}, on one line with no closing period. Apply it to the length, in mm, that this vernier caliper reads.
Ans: {"value": 46.0, "unit": "mm"}
